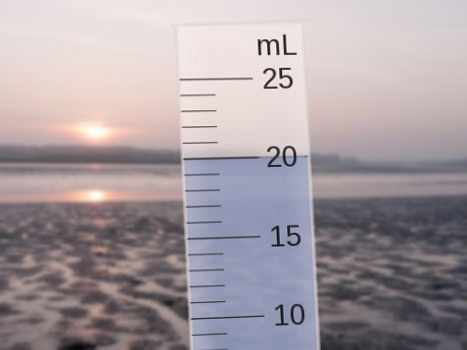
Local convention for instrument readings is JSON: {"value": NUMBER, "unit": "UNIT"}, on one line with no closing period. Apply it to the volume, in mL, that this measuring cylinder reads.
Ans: {"value": 20, "unit": "mL"}
